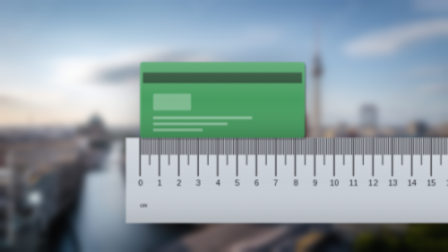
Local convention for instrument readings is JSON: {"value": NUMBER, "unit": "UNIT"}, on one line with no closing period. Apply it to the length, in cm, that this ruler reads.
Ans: {"value": 8.5, "unit": "cm"}
